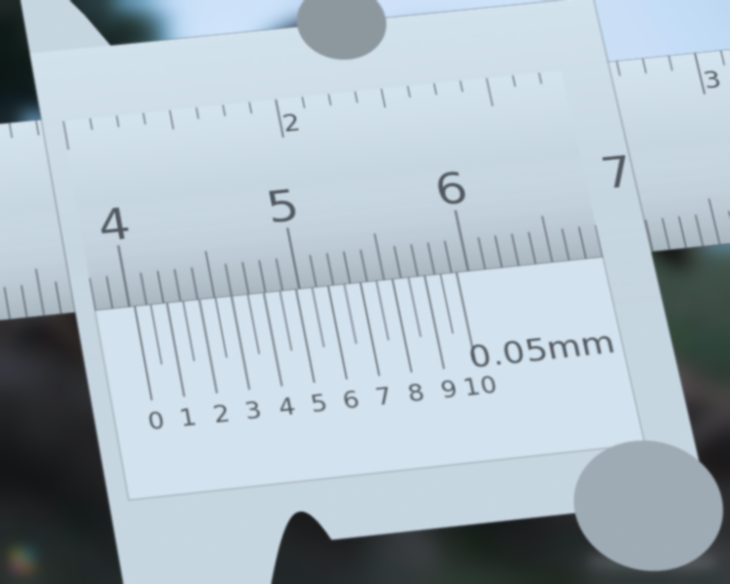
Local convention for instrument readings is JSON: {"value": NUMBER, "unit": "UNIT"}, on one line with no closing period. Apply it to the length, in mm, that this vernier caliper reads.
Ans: {"value": 40.3, "unit": "mm"}
